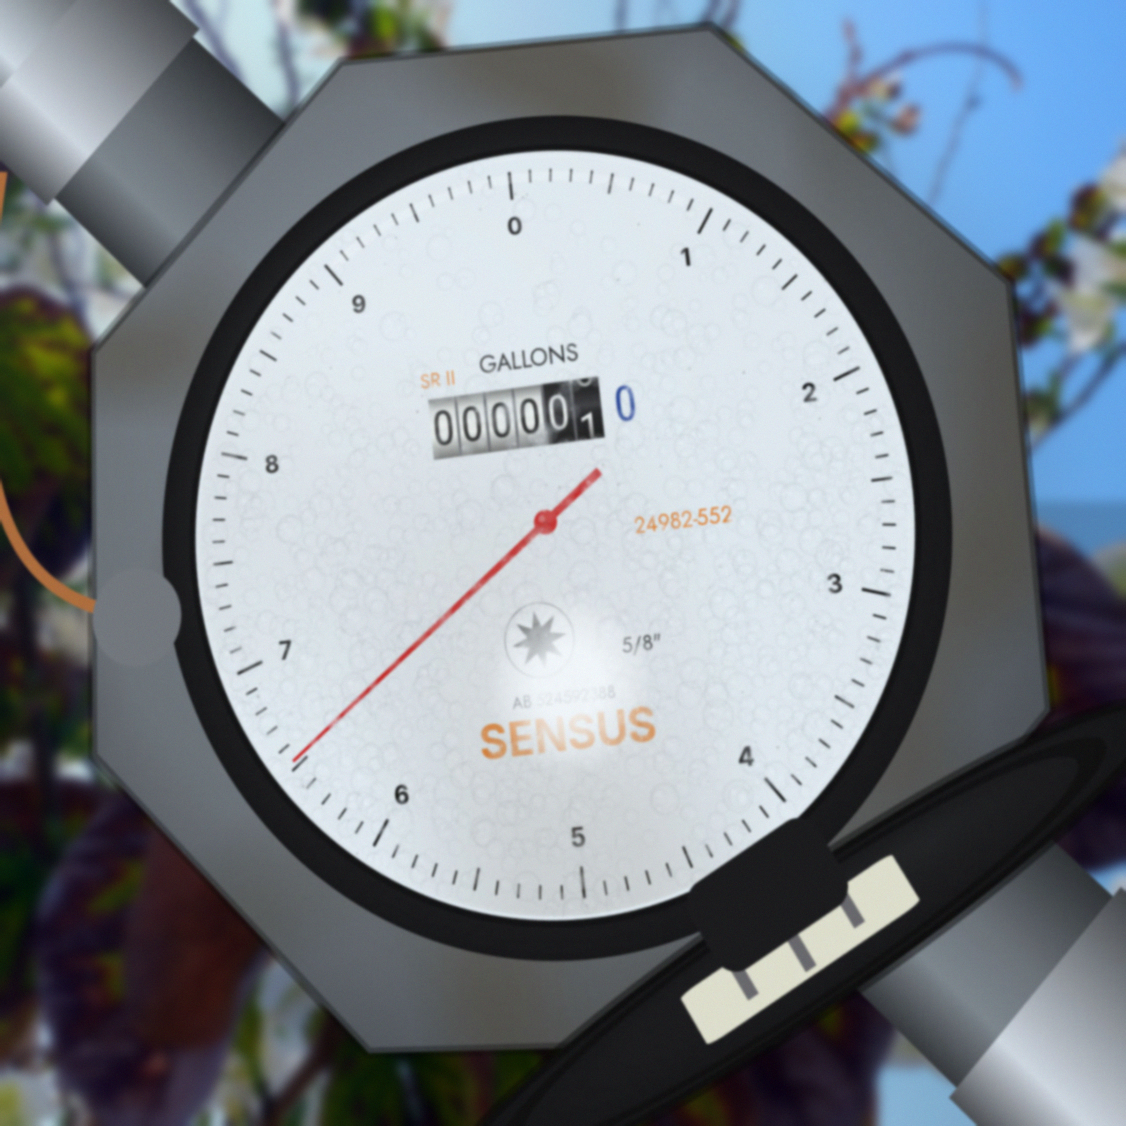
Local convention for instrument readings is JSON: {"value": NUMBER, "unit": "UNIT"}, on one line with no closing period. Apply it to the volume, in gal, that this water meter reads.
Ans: {"value": 6.5, "unit": "gal"}
